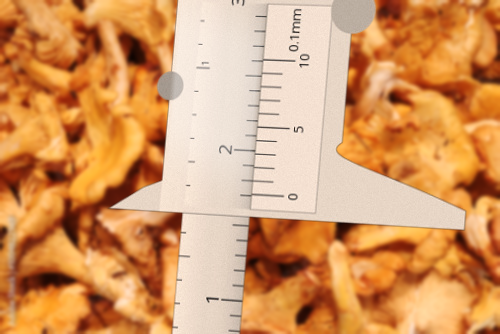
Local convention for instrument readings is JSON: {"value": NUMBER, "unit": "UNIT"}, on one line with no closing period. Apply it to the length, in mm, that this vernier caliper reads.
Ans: {"value": 17.1, "unit": "mm"}
